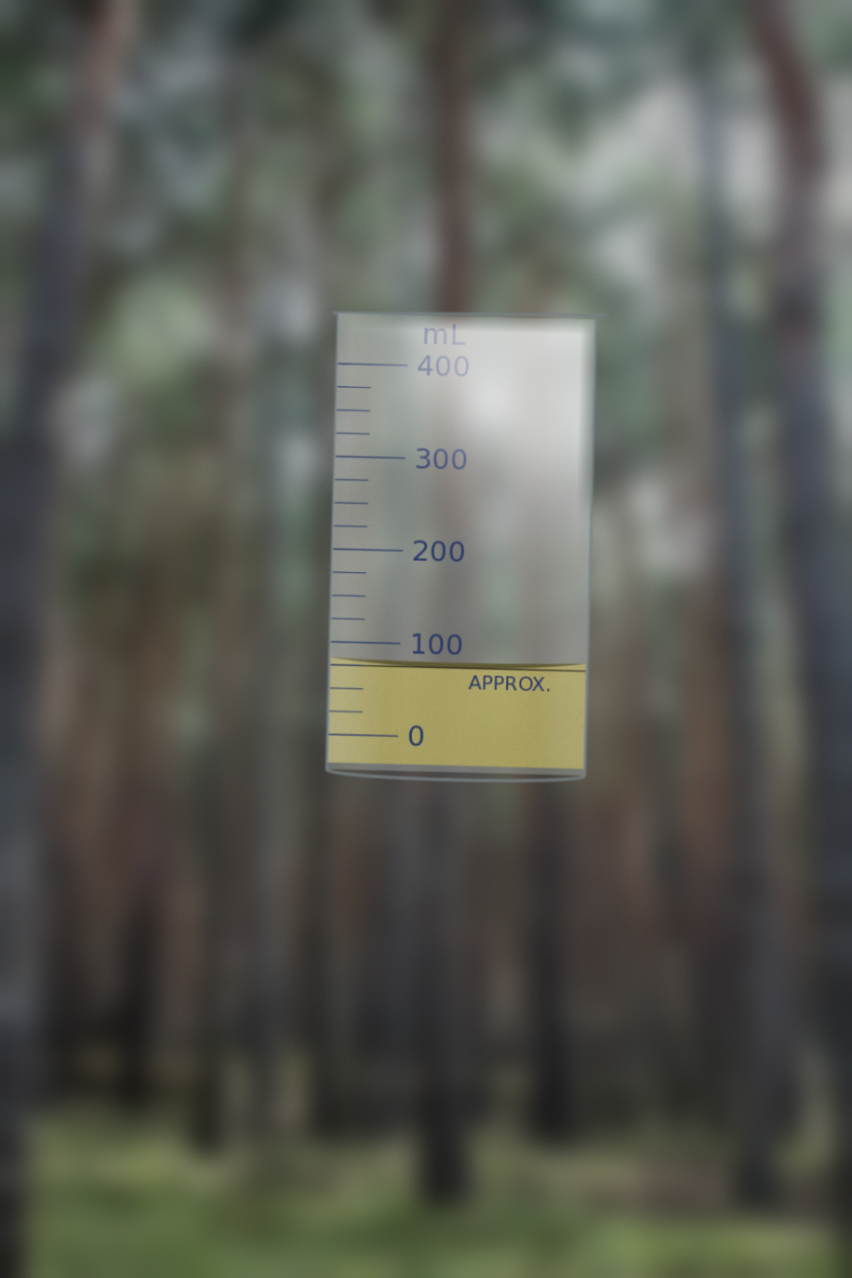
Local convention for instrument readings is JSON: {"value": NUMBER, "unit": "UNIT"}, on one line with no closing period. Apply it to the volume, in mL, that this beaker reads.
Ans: {"value": 75, "unit": "mL"}
